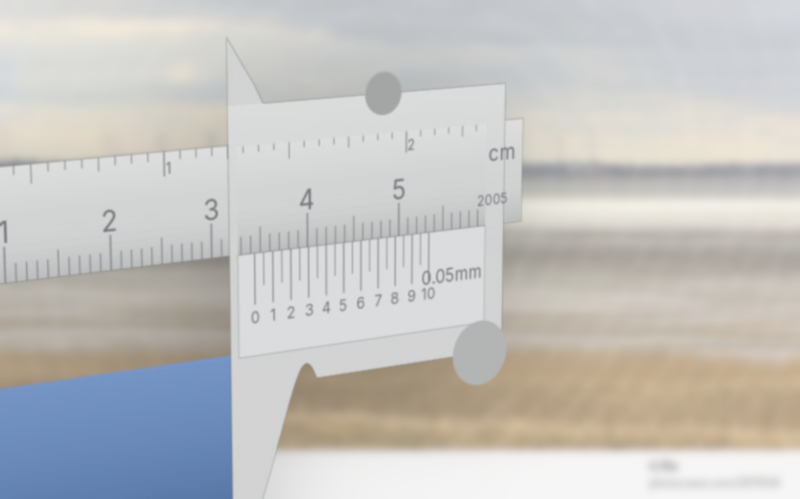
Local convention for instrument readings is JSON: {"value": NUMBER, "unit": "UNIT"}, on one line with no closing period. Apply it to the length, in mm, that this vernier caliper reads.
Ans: {"value": 34.4, "unit": "mm"}
